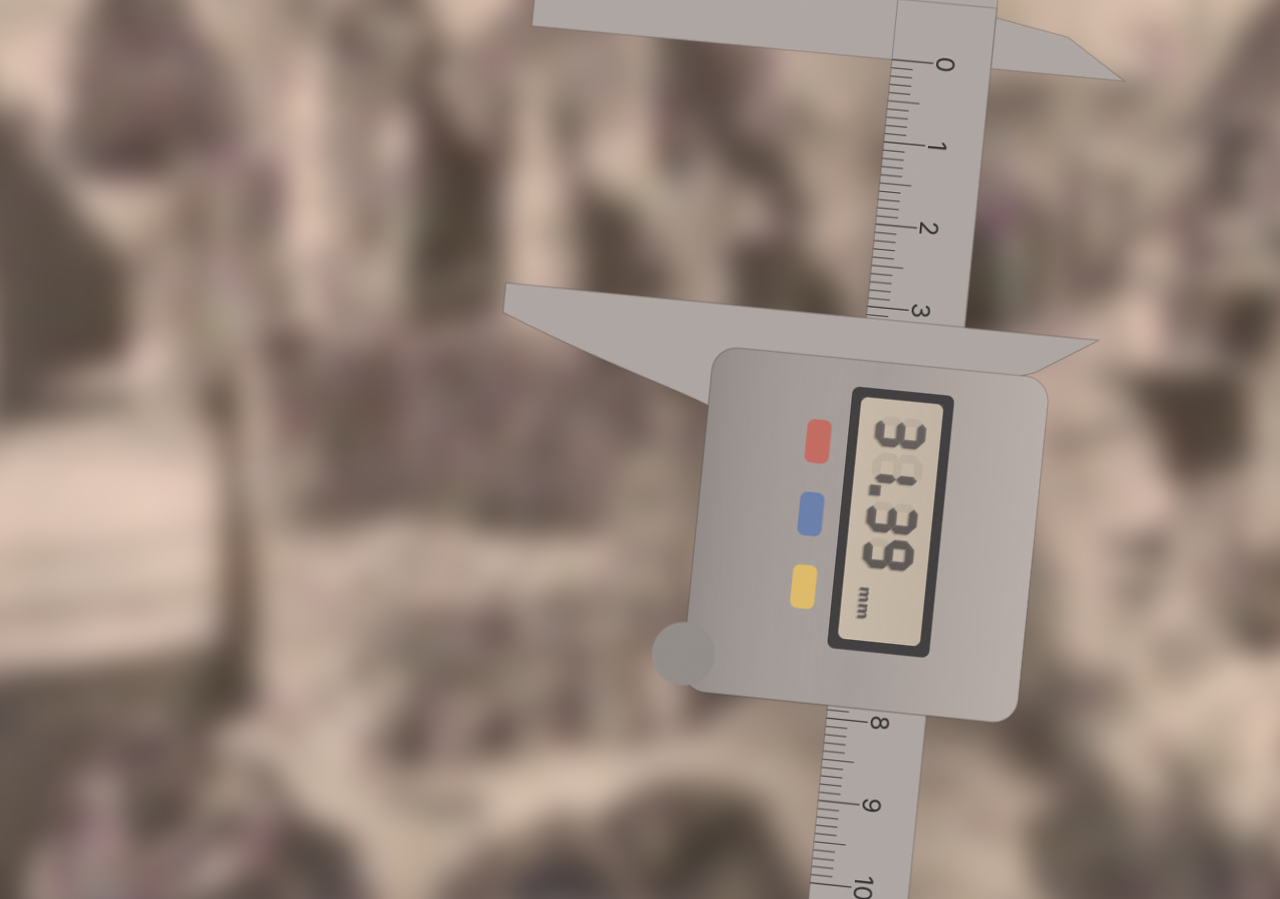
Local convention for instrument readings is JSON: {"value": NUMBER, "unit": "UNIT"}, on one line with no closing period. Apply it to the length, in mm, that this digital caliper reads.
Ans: {"value": 31.39, "unit": "mm"}
